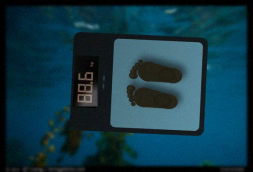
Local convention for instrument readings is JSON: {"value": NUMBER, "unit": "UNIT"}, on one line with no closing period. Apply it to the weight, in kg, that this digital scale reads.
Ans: {"value": 88.6, "unit": "kg"}
